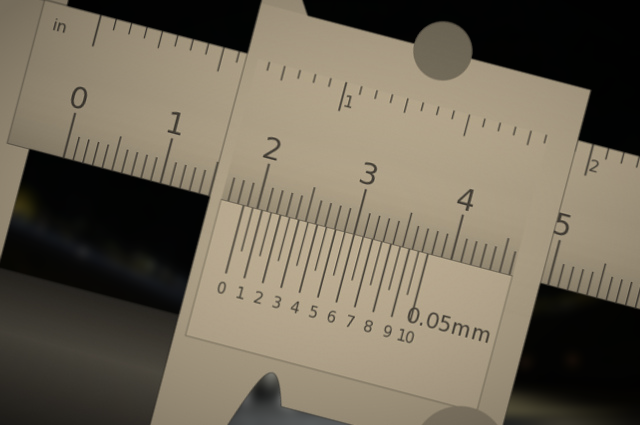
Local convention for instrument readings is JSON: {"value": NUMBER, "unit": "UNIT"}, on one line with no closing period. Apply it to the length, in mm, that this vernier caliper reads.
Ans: {"value": 18.6, "unit": "mm"}
